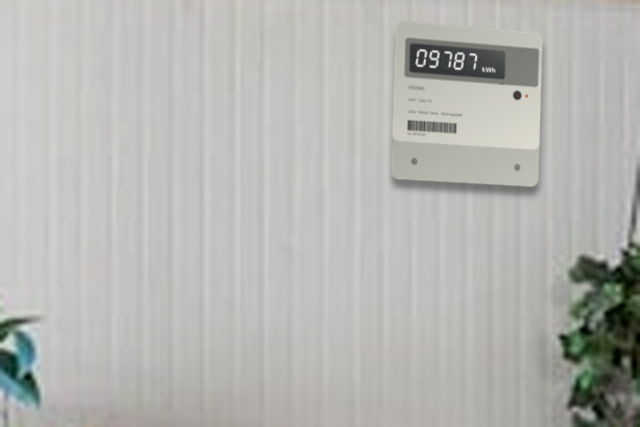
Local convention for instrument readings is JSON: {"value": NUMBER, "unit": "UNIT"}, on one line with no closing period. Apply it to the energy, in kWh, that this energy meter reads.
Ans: {"value": 9787, "unit": "kWh"}
